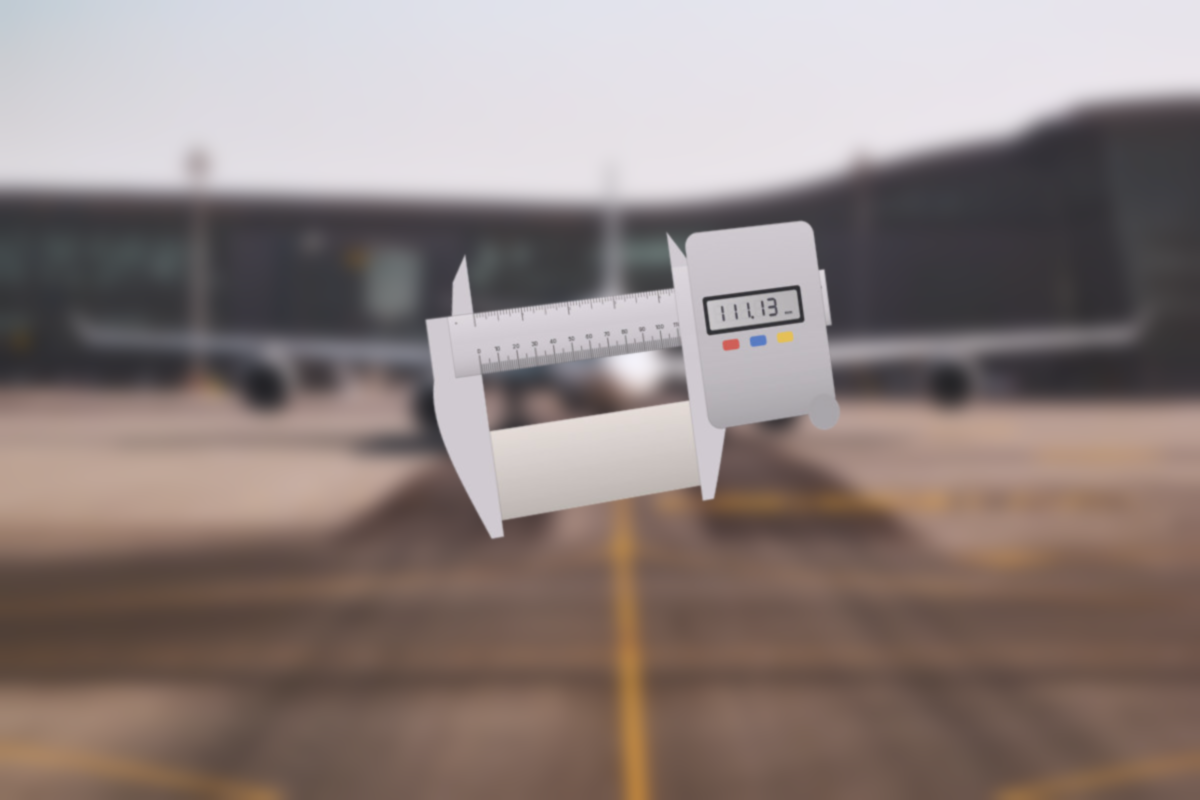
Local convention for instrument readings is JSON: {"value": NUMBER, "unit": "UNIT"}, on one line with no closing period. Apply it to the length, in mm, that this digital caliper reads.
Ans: {"value": 111.13, "unit": "mm"}
